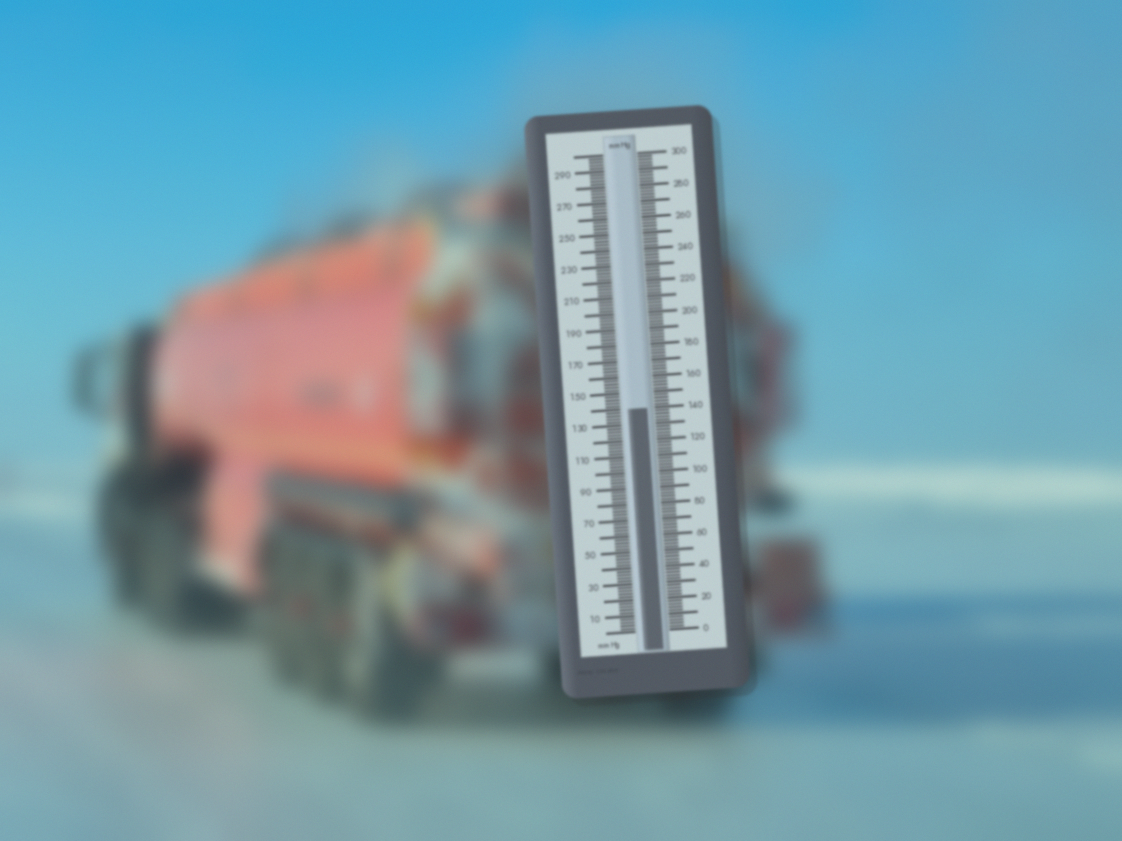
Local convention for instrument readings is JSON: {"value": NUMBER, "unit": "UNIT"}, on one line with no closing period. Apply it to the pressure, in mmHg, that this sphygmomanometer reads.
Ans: {"value": 140, "unit": "mmHg"}
